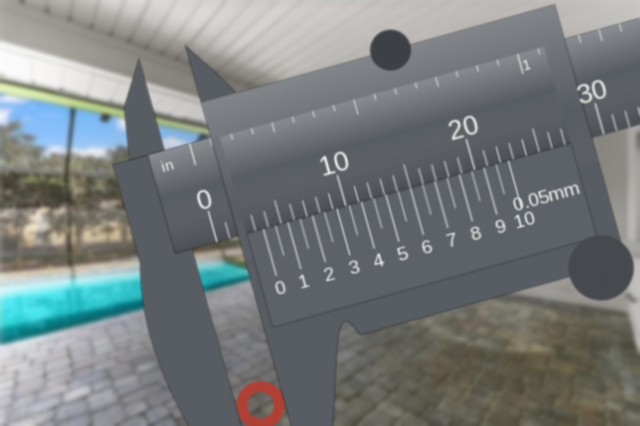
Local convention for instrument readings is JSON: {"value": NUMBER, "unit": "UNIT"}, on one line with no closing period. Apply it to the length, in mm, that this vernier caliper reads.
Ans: {"value": 3.6, "unit": "mm"}
